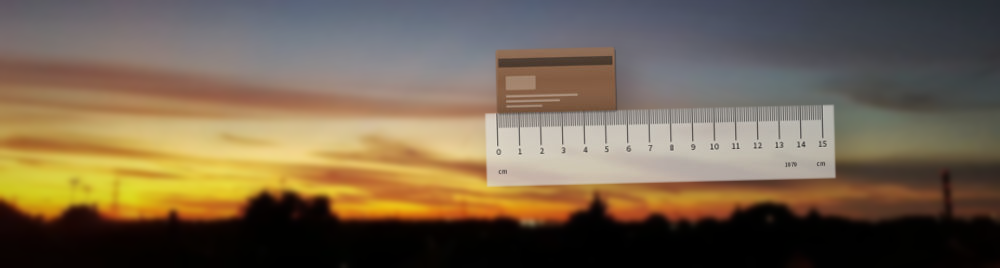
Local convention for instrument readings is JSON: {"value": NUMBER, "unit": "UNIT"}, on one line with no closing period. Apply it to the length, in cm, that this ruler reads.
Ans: {"value": 5.5, "unit": "cm"}
